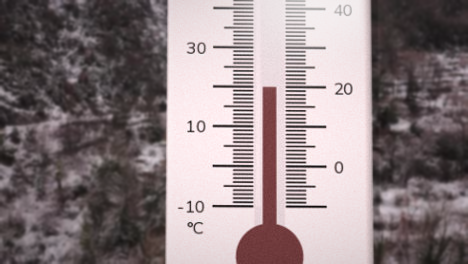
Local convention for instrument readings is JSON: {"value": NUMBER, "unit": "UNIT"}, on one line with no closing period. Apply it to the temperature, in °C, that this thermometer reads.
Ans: {"value": 20, "unit": "°C"}
